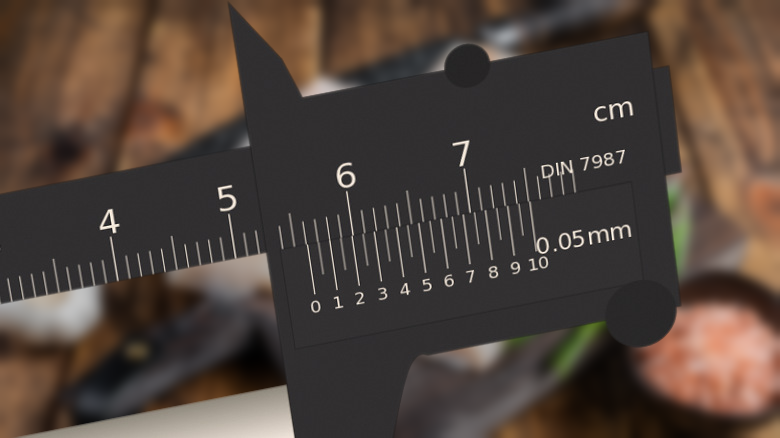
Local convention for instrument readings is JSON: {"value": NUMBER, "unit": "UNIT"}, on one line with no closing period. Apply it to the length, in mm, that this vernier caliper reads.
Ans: {"value": 56.1, "unit": "mm"}
